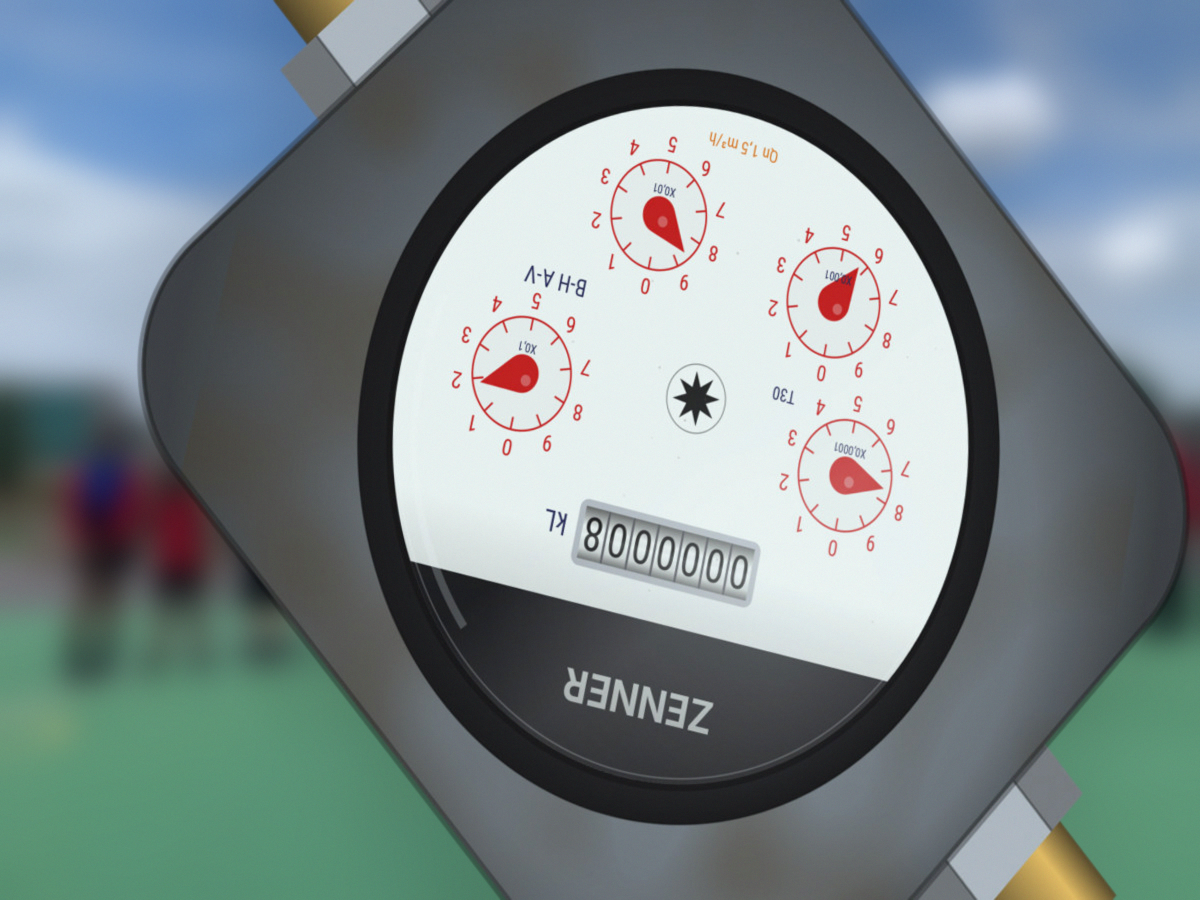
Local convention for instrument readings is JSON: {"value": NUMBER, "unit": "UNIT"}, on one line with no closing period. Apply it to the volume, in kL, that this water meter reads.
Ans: {"value": 8.1857, "unit": "kL"}
